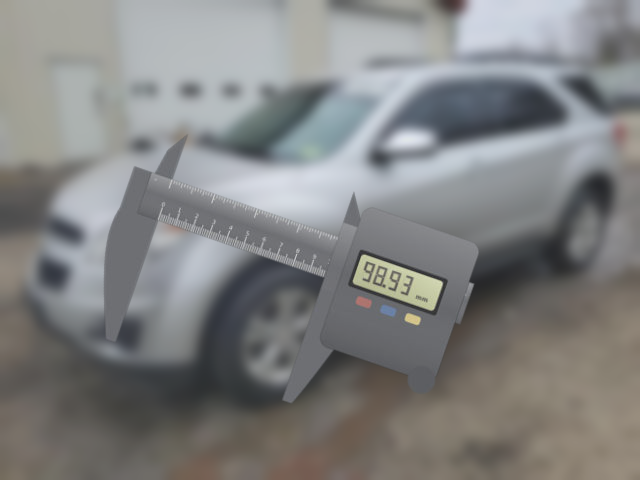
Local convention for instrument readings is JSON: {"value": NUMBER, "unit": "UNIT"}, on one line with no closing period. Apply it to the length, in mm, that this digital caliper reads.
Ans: {"value": 98.93, "unit": "mm"}
